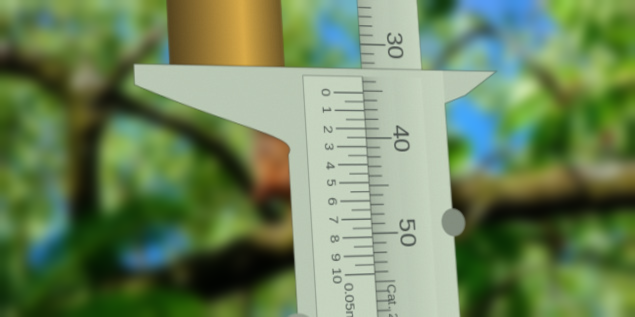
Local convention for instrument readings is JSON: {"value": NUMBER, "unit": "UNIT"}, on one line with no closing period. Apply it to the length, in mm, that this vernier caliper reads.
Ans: {"value": 35.2, "unit": "mm"}
